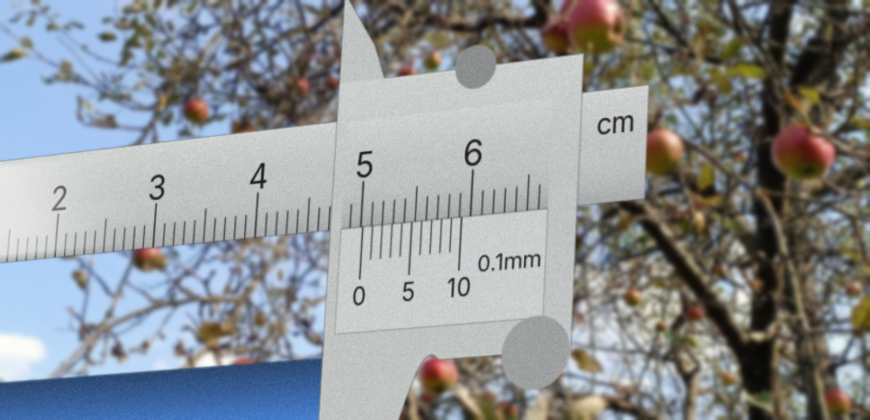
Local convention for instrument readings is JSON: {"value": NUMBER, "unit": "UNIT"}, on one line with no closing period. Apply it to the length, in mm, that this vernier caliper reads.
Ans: {"value": 50.2, "unit": "mm"}
